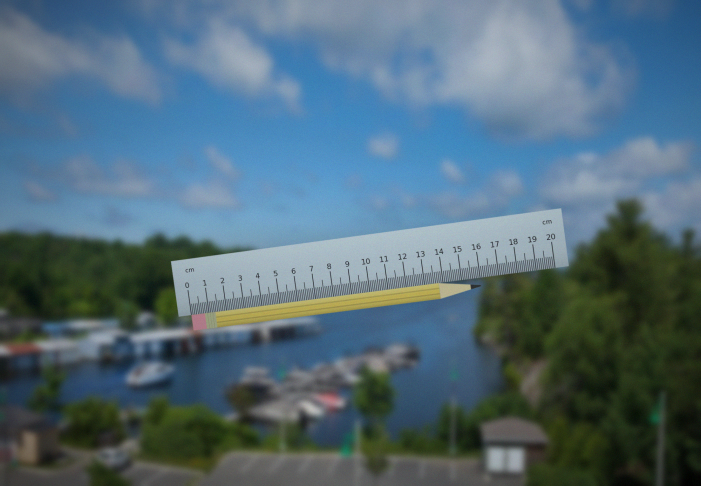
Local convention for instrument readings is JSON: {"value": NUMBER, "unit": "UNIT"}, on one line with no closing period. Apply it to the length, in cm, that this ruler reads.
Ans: {"value": 16, "unit": "cm"}
